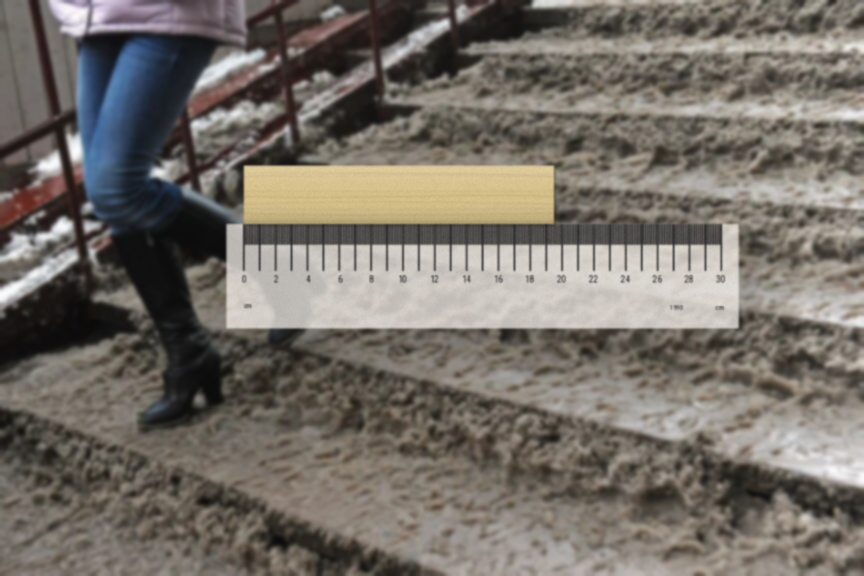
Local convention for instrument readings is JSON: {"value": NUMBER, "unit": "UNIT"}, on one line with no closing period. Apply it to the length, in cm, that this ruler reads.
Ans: {"value": 19.5, "unit": "cm"}
